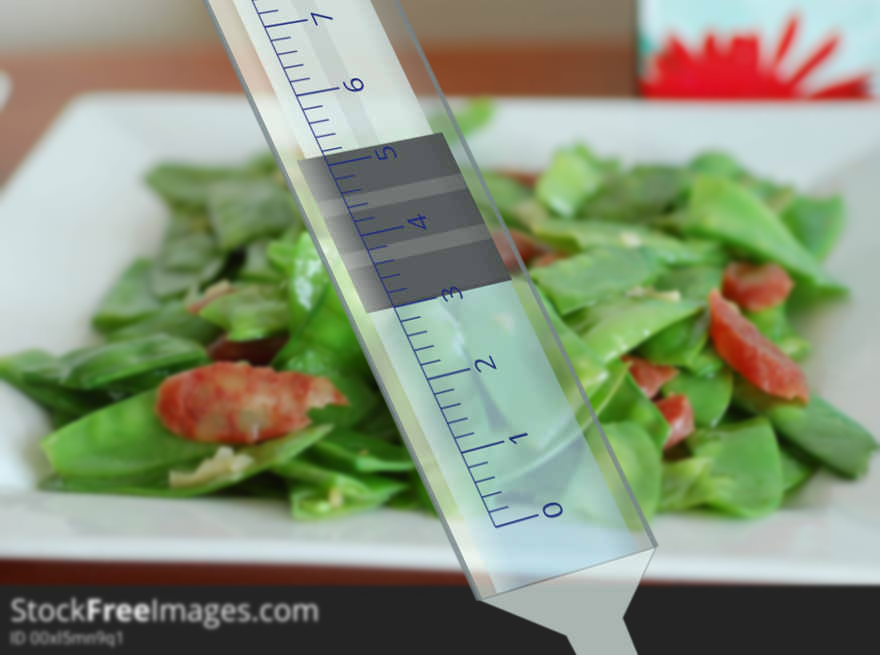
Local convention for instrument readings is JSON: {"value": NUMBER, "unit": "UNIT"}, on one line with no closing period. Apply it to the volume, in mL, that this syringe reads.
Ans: {"value": 3, "unit": "mL"}
